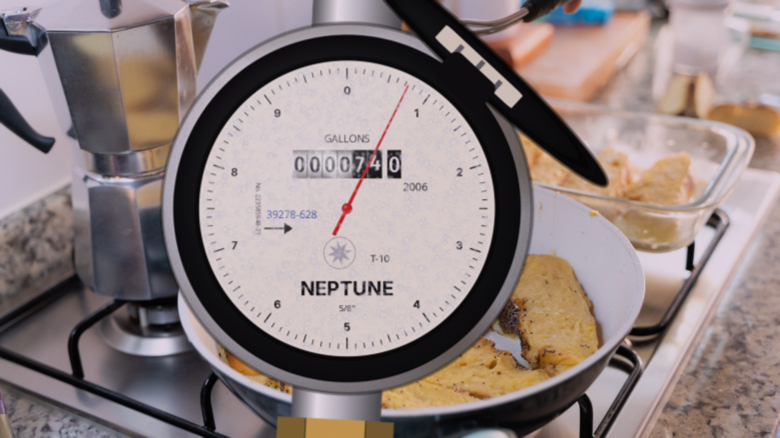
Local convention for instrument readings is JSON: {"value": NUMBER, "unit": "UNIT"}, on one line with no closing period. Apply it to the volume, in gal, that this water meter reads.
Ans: {"value": 740.7, "unit": "gal"}
